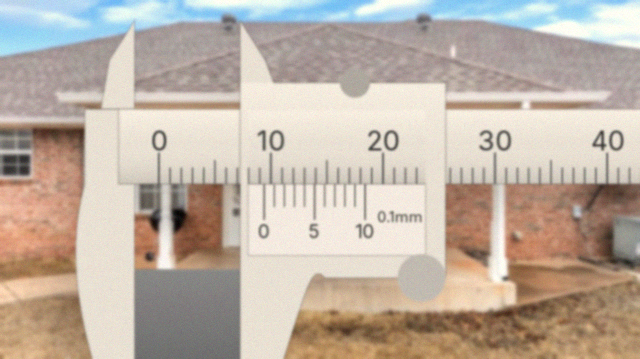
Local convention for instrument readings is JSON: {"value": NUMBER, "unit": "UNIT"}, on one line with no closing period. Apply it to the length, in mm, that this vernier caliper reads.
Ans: {"value": 9.4, "unit": "mm"}
